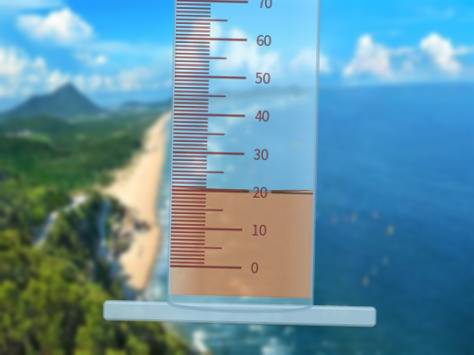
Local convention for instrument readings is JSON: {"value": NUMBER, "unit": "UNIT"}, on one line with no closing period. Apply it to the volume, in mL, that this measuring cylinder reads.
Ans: {"value": 20, "unit": "mL"}
